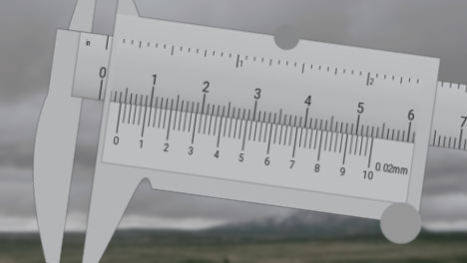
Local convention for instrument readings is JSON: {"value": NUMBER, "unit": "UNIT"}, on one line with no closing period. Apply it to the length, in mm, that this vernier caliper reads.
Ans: {"value": 4.2, "unit": "mm"}
